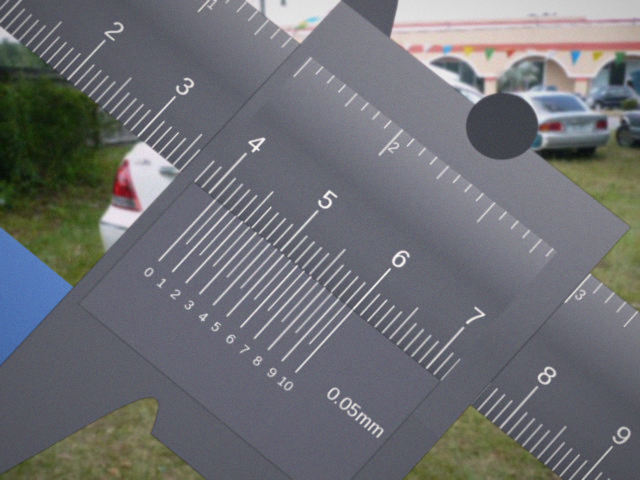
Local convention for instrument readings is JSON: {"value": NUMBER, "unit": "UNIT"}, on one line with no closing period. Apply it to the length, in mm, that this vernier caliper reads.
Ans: {"value": 41.0, "unit": "mm"}
